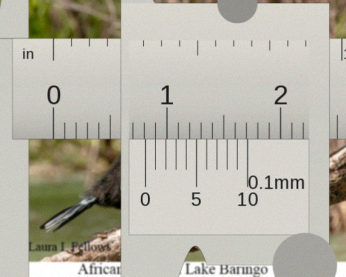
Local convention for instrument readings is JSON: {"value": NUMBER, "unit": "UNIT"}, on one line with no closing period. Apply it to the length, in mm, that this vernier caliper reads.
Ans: {"value": 8.1, "unit": "mm"}
